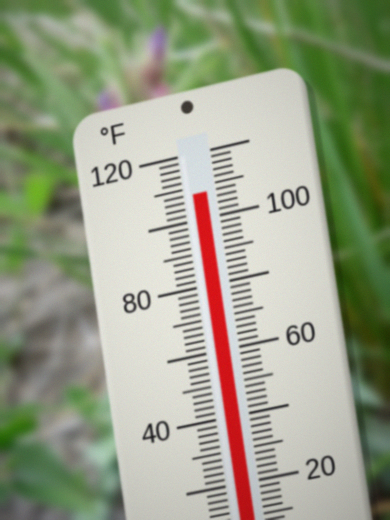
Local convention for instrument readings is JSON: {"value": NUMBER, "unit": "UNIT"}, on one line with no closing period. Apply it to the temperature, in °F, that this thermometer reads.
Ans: {"value": 108, "unit": "°F"}
